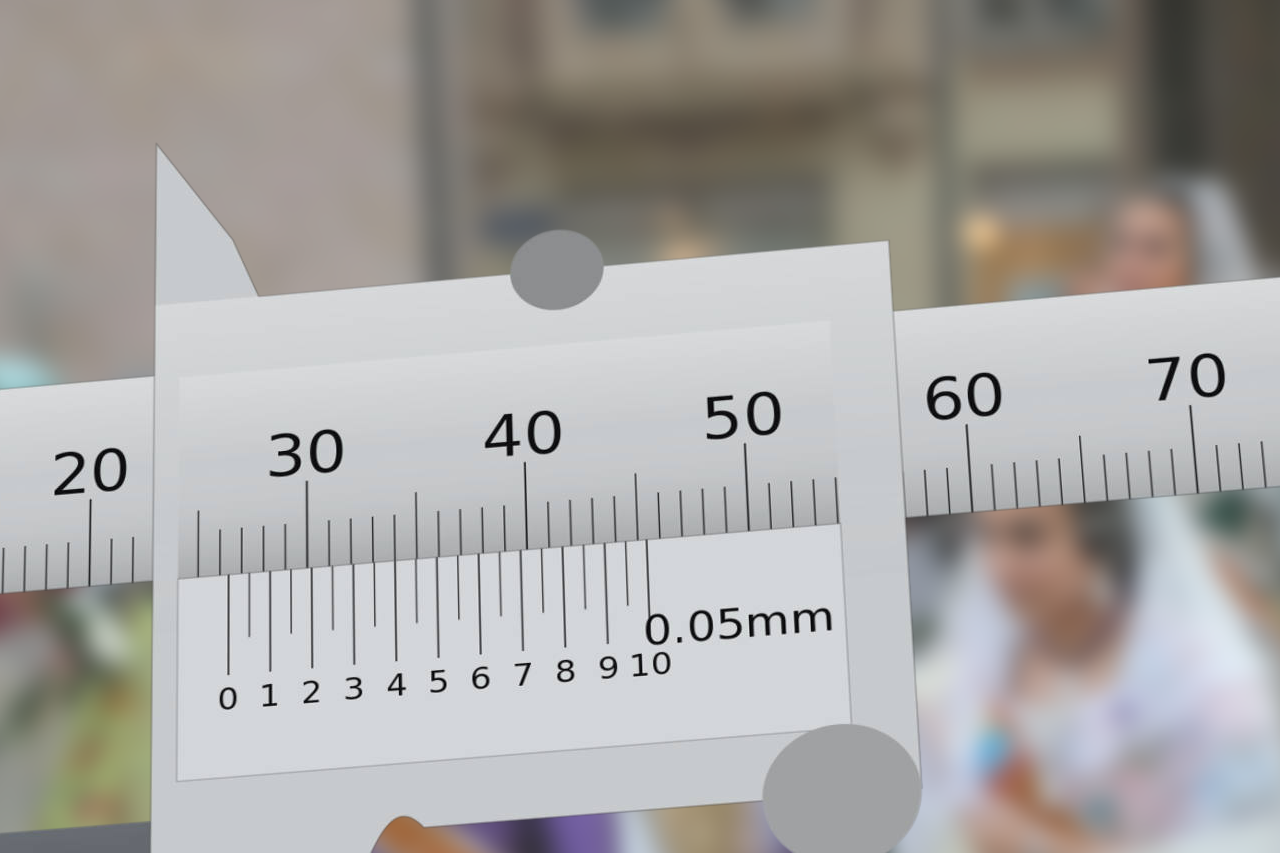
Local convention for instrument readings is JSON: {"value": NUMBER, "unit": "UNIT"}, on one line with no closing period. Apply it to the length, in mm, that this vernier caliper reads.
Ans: {"value": 26.4, "unit": "mm"}
